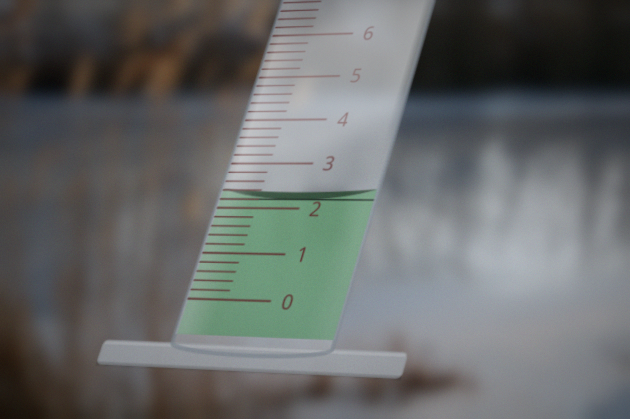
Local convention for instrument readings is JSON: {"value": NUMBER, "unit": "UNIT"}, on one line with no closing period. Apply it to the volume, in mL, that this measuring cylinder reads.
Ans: {"value": 2.2, "unit": "mL"}
